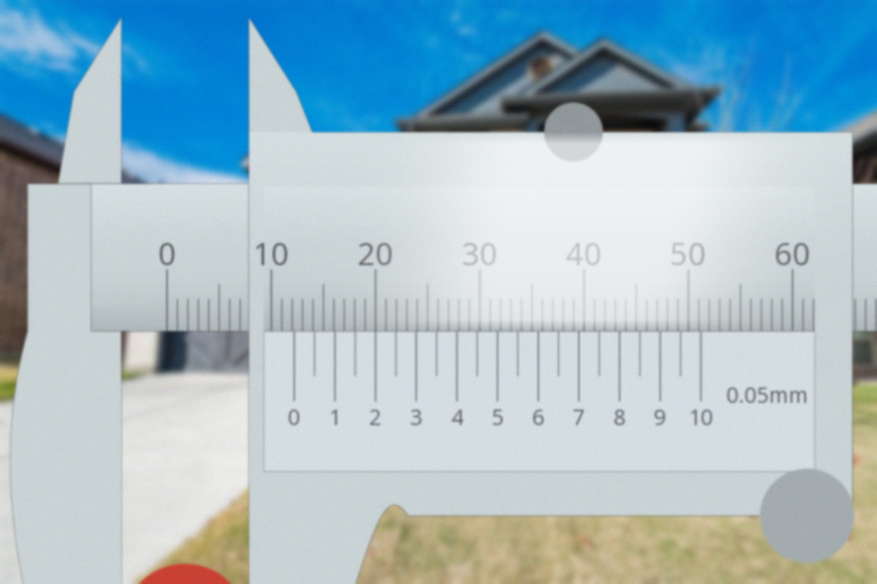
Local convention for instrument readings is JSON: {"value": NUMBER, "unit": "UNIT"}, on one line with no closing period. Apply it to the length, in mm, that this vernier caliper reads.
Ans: {"value": 12.2, "unit": "mm"}
